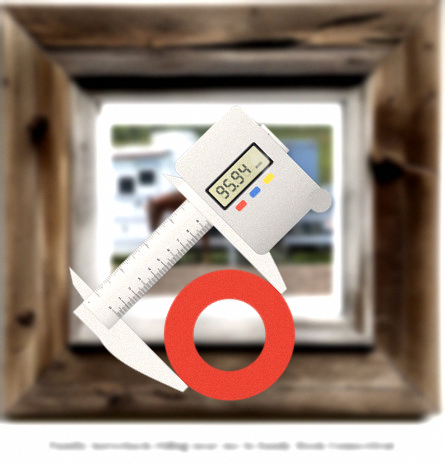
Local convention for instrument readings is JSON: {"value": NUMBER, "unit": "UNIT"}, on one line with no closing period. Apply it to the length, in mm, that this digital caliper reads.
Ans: {"value": 95.94, "unit": "mm"}
